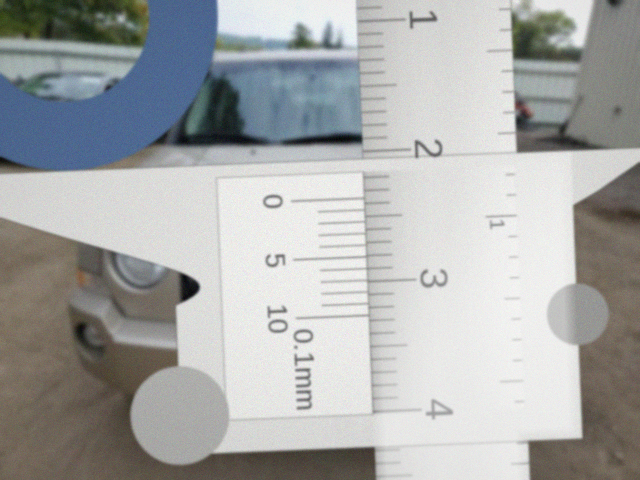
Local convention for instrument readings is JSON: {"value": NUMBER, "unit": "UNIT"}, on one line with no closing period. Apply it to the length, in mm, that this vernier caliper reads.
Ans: {"value": 23.6, "unit": "mm"}
